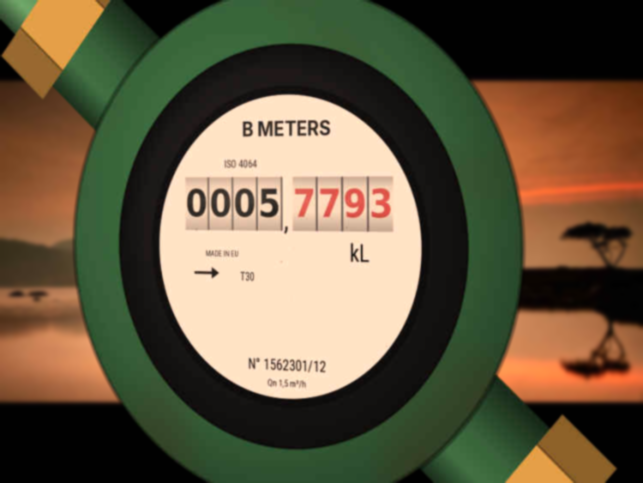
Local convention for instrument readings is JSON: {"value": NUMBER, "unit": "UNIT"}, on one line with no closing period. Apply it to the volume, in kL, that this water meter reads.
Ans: {"value": 5.7793, "unit": "kL"}
